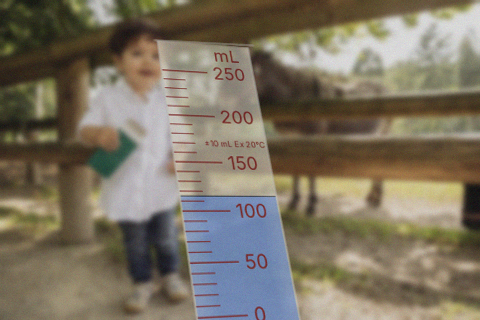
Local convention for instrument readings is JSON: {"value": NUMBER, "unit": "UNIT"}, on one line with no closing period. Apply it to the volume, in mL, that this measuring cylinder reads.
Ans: {"value": 115, "unit": "mL"}
